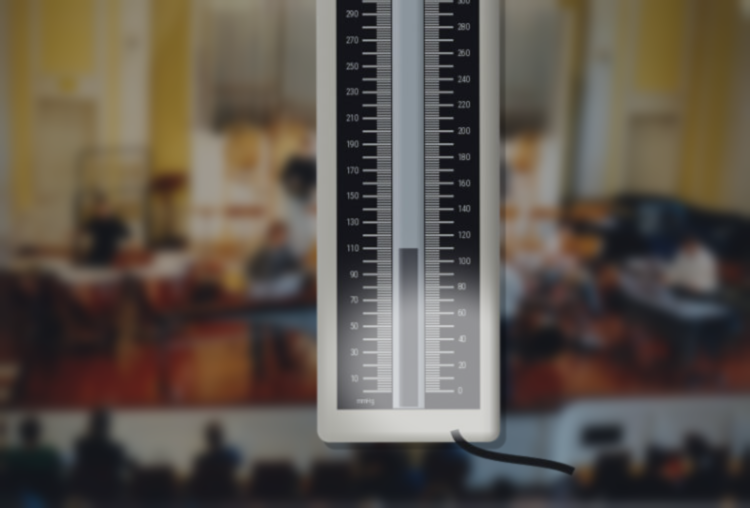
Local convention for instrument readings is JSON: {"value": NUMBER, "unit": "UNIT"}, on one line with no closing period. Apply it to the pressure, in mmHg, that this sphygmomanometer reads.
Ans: {"value": 110, "unit": "mmHg"}
